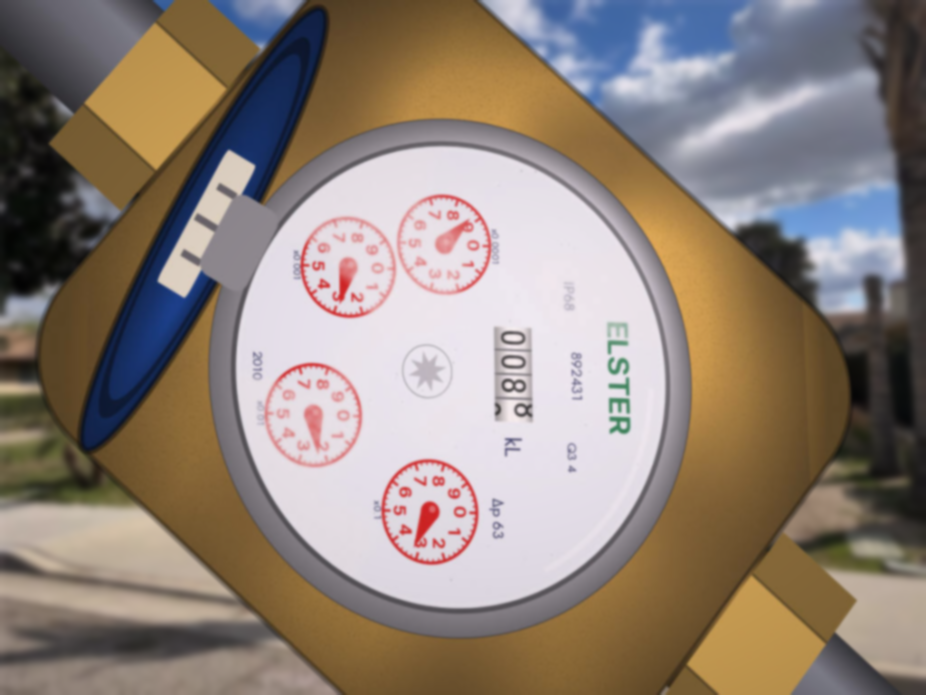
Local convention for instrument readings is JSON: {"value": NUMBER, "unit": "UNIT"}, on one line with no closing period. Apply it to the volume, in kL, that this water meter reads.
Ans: {"value": 88.3228, "unit": "kL"}
